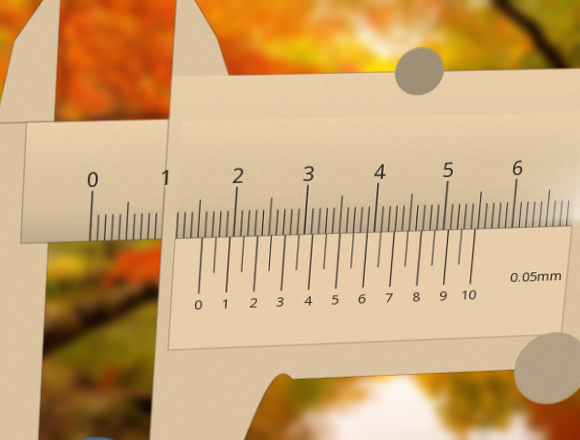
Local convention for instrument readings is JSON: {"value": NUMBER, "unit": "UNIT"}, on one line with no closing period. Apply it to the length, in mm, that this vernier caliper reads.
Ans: {"value": 15.6, "unit": "mm"}
